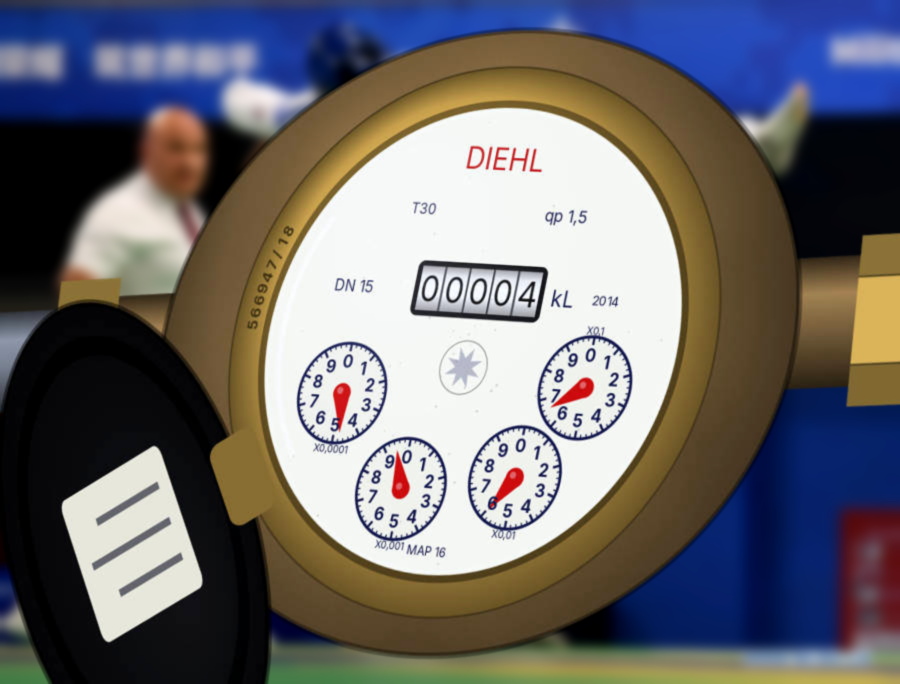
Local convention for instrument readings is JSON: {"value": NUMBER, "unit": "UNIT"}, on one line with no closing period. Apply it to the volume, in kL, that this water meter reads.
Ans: {"value": 4.6594, "unit": "kL"}
